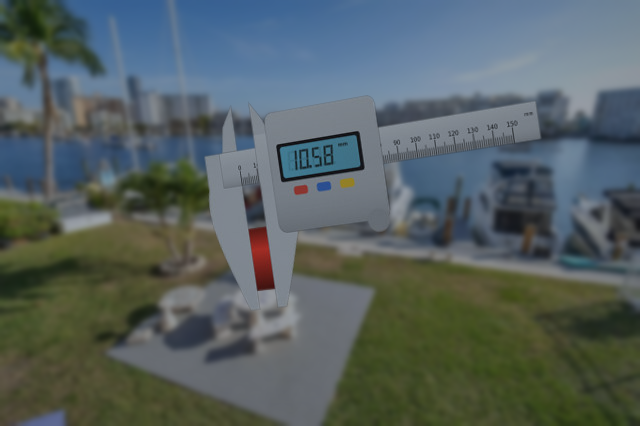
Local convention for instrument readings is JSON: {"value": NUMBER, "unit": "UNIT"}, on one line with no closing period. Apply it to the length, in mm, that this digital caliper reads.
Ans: {"value": 10.58, "unit": "mm"}
